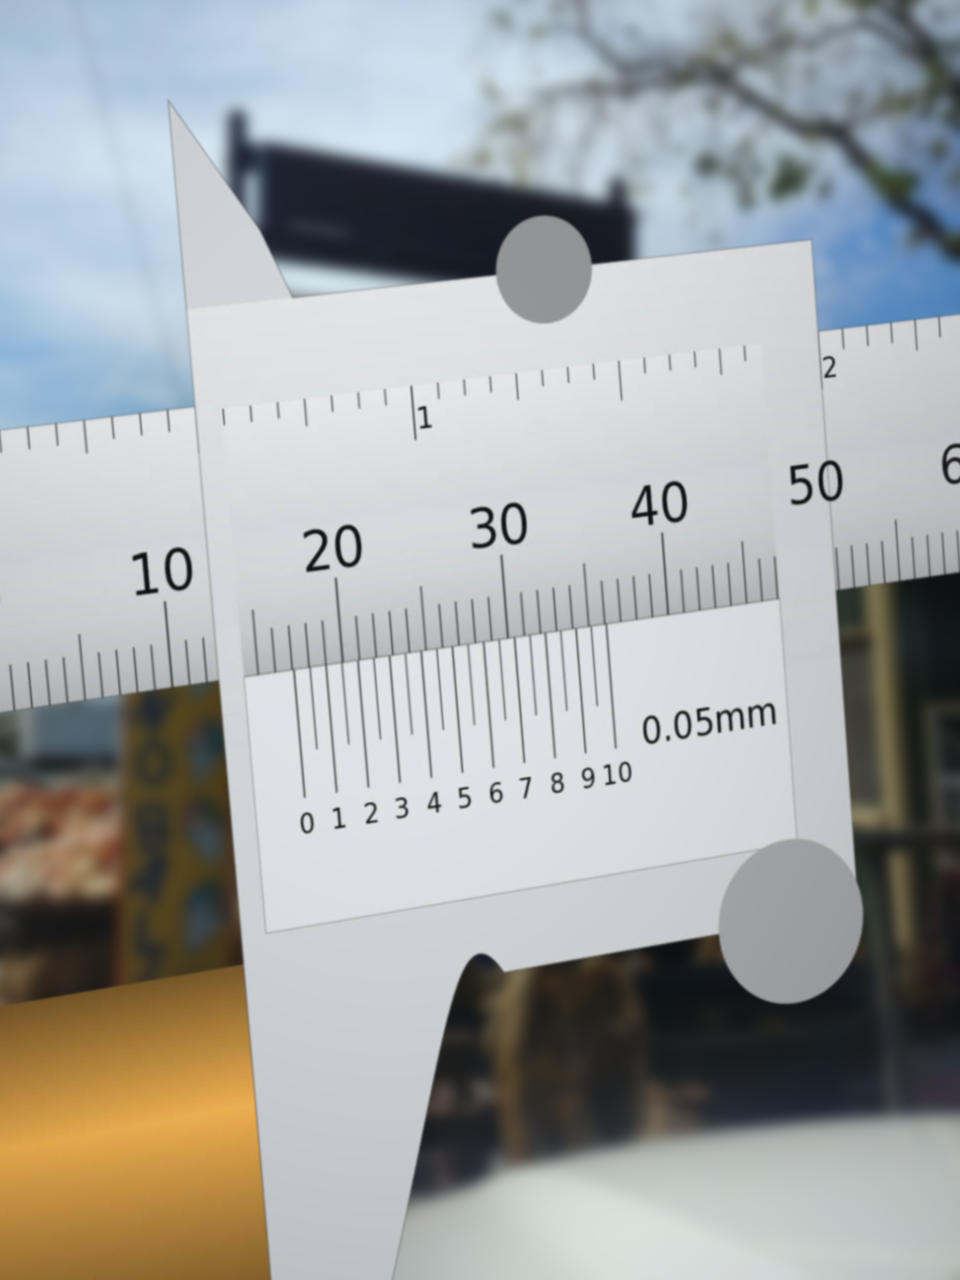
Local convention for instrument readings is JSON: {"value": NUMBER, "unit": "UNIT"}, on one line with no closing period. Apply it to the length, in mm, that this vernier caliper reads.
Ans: {"value": 17.1, "unit": "mm"}
